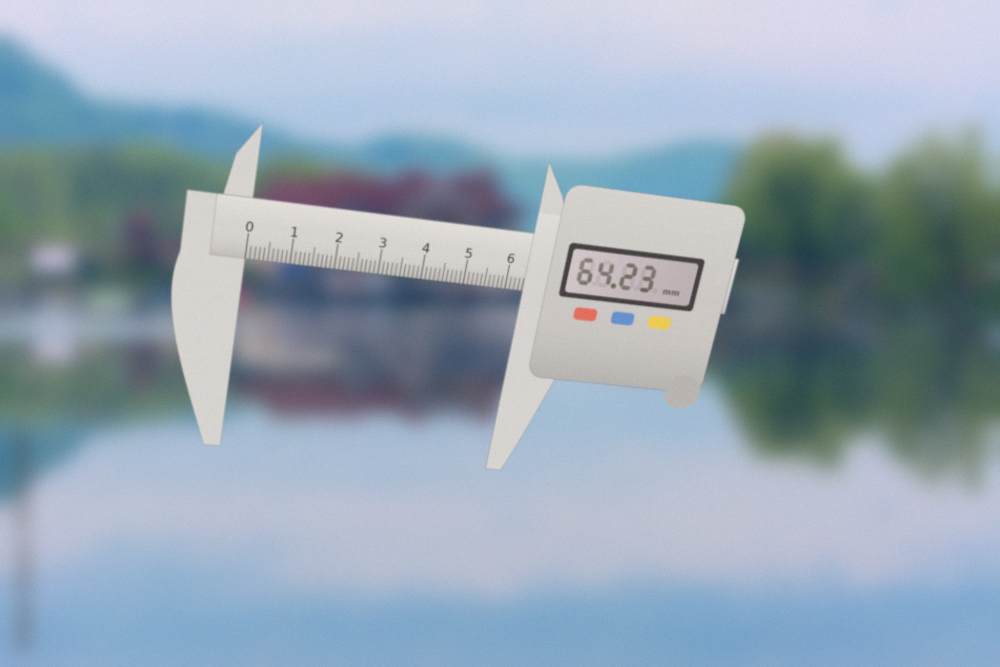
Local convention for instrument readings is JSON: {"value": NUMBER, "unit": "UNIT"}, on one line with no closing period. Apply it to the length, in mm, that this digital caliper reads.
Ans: {"value": 64.23, "unit": "mm"}
